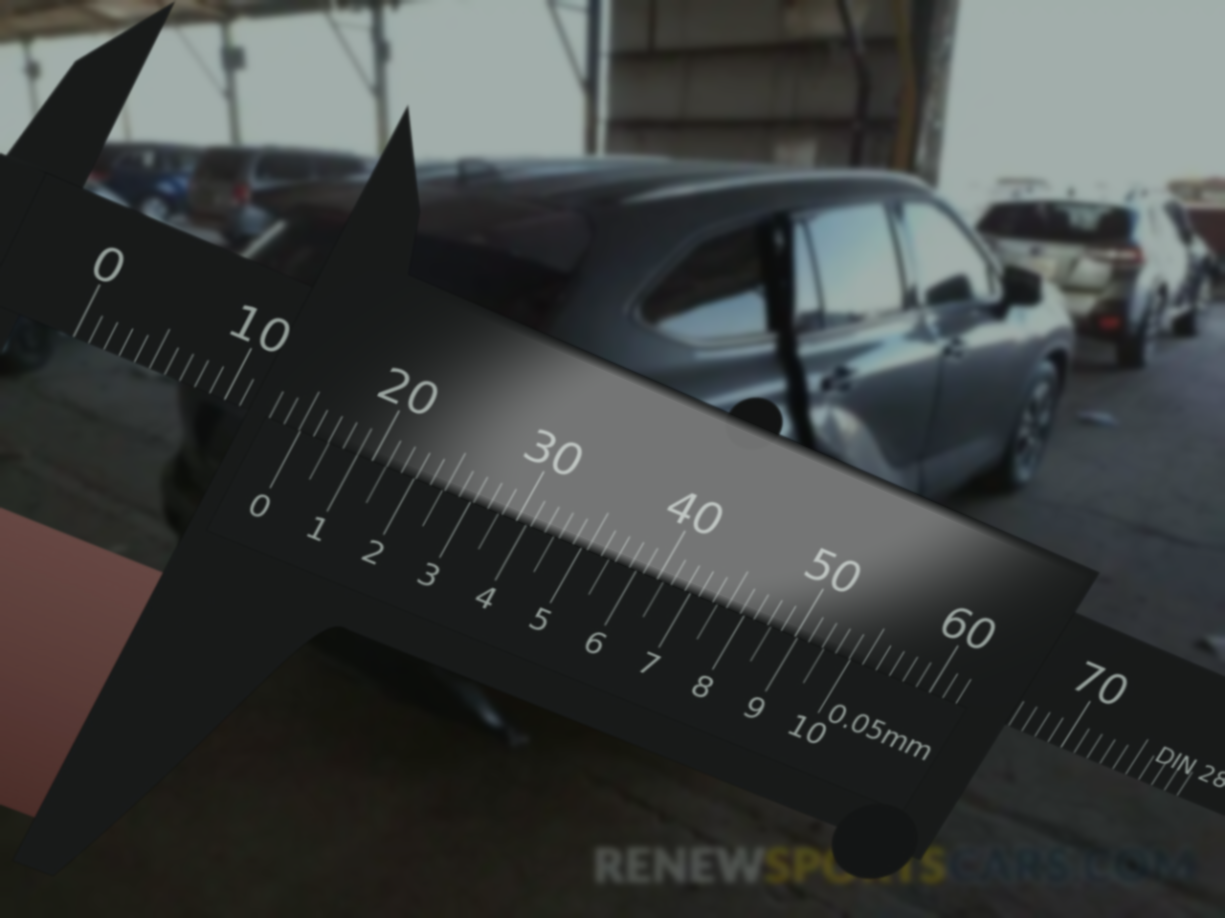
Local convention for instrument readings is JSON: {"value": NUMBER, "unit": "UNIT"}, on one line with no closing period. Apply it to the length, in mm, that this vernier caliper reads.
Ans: {"value": 15.1, "unit": "mm"}
